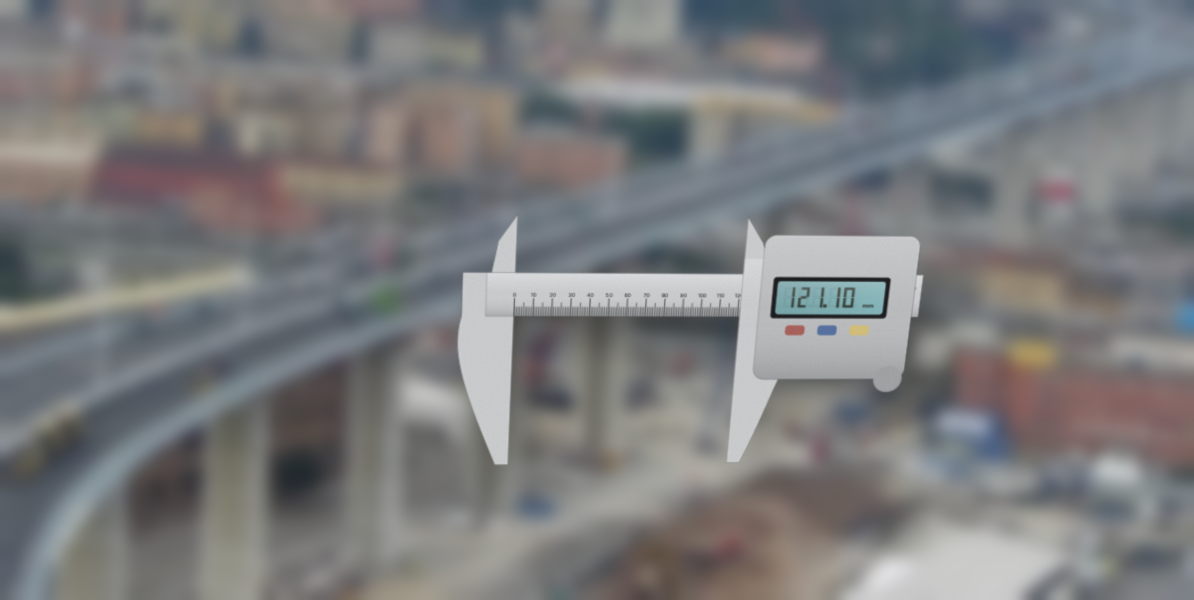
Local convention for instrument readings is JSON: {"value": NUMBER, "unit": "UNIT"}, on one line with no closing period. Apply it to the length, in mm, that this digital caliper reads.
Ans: {"value": 121.10, "unit": "mm"}
